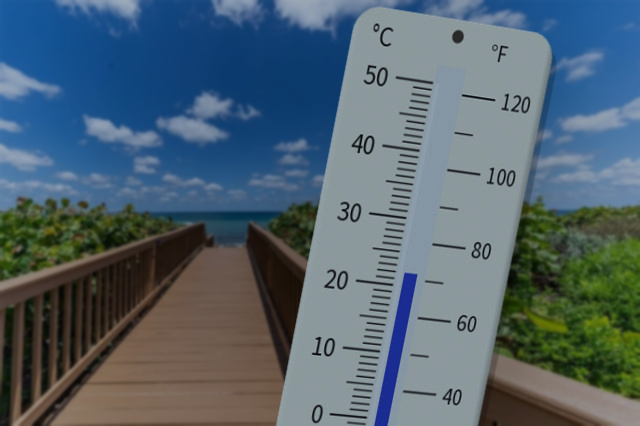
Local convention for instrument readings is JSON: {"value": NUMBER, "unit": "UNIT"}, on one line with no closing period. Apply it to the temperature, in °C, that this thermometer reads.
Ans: {"value": 22, "unit": "°C"}
